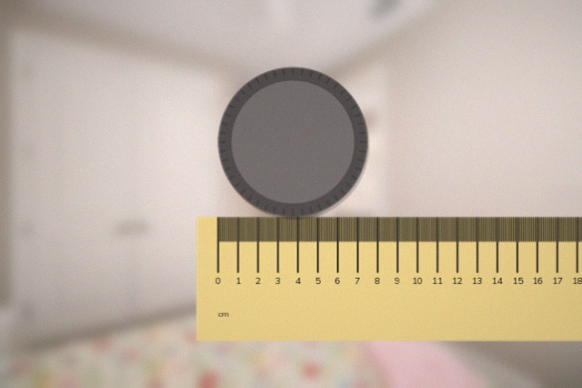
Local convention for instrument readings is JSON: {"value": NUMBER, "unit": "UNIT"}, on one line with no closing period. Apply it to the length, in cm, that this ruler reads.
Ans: {"value": 7.5, "unit": "cm"}
